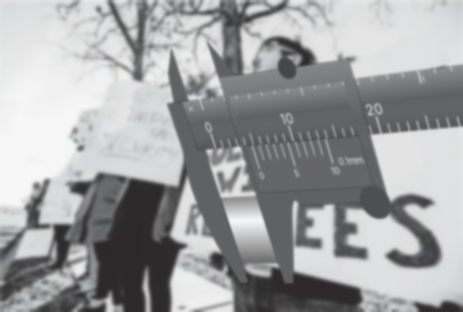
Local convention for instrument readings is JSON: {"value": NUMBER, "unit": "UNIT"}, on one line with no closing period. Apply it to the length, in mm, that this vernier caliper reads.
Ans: {"value": 4.8, "unit": "mm"}
